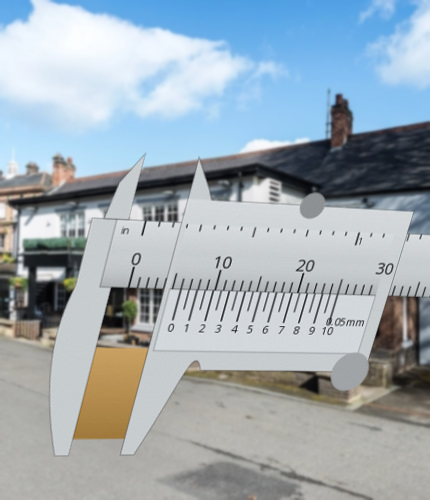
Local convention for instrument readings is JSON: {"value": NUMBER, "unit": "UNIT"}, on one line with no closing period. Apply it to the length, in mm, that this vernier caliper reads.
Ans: {"value": 6.0, "unit": "mm"}
